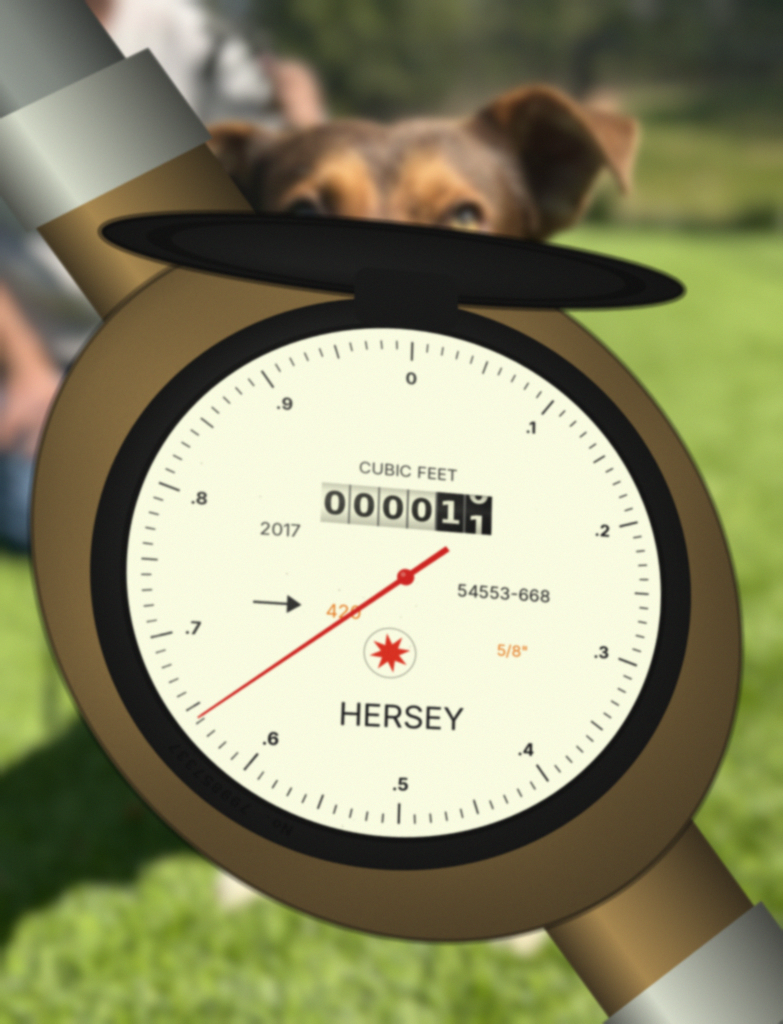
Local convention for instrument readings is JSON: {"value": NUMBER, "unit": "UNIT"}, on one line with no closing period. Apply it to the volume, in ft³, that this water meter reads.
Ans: {"value": 10.64, "unit": "ft³"}
